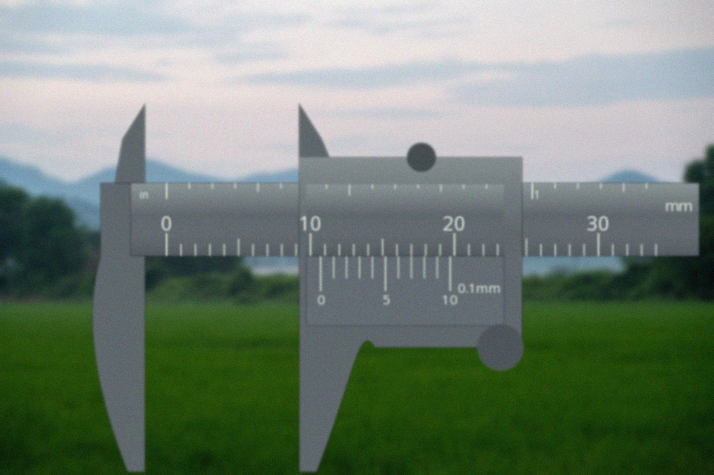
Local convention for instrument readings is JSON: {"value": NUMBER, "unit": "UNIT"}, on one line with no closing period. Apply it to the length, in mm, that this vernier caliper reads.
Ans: {"value": 10.7, "unit": "mm"}
